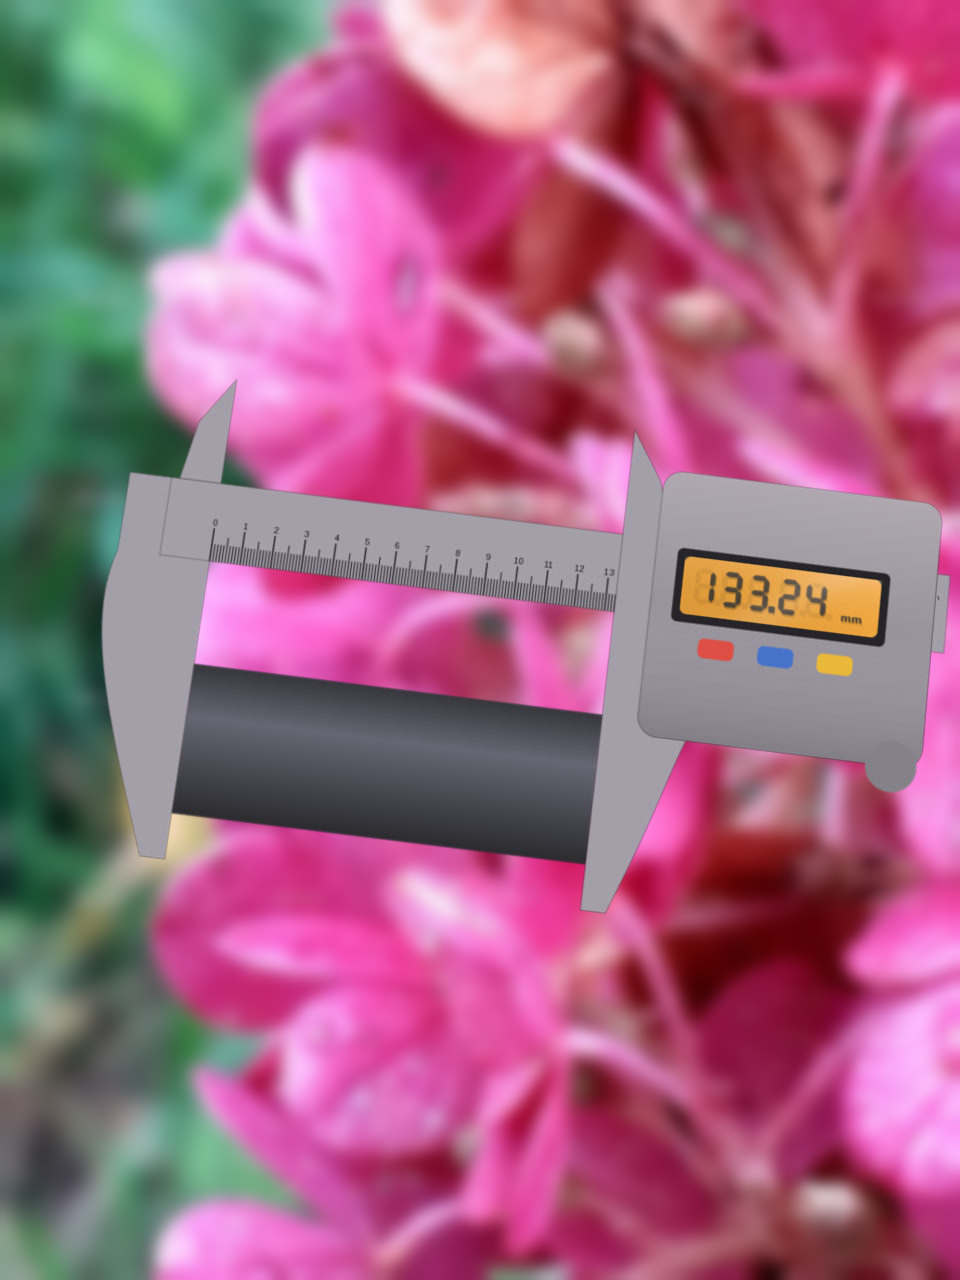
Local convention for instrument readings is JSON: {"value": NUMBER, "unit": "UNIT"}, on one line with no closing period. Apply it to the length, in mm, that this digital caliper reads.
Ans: {"value": 133.24, "unit": "mm"}
